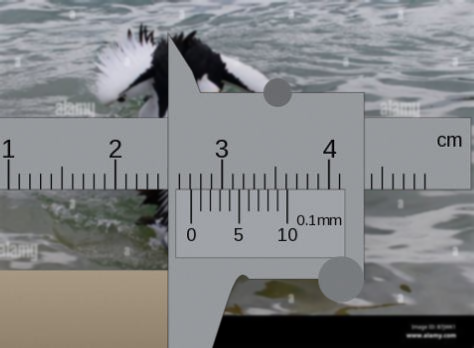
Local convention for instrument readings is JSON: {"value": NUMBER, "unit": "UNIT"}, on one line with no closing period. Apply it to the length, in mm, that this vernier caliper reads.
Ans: {"value": 27.1, "unit": "mm"}
